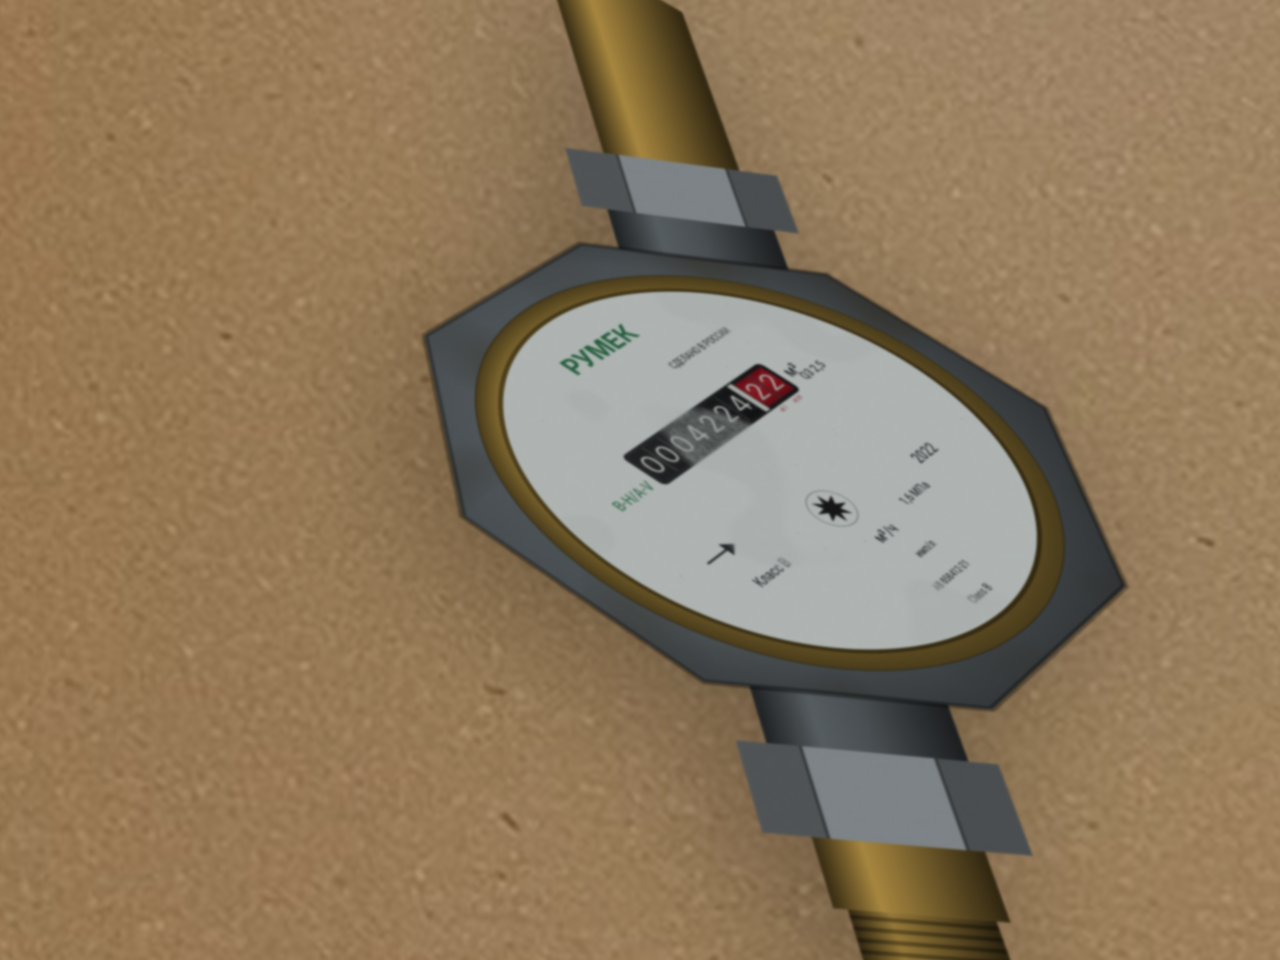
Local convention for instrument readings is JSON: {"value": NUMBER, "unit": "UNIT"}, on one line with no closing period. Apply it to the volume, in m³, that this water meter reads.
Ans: {"value": 4224.22, "unit": "m³"}
